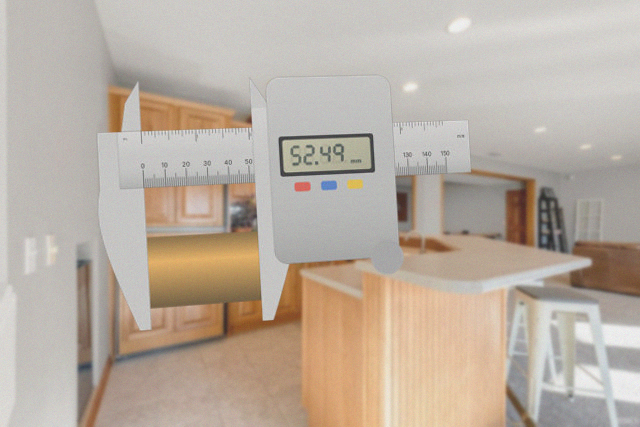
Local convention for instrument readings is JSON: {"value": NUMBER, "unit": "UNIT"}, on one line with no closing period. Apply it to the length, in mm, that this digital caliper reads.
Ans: {"value": 52.49, "unit": "mm"}
